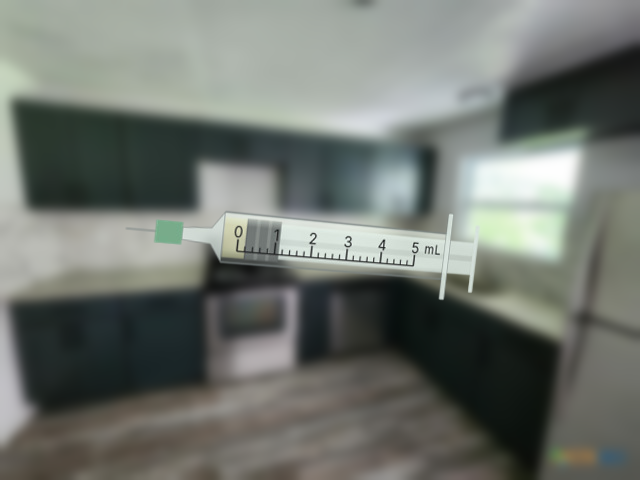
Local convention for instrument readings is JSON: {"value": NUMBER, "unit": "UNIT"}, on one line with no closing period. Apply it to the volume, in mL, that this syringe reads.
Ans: {"value": 0.2, "unit": "mL"}
